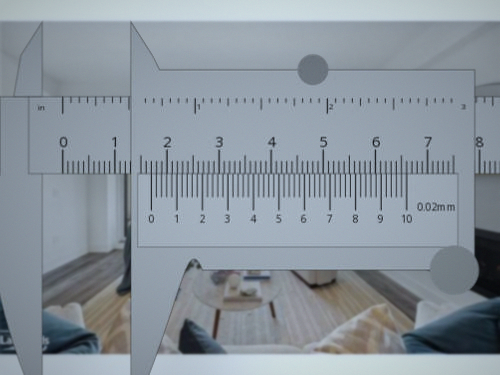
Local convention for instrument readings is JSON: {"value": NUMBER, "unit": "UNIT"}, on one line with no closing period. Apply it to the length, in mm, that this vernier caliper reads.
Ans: {"value": 17.0, "unit": "mm"}
